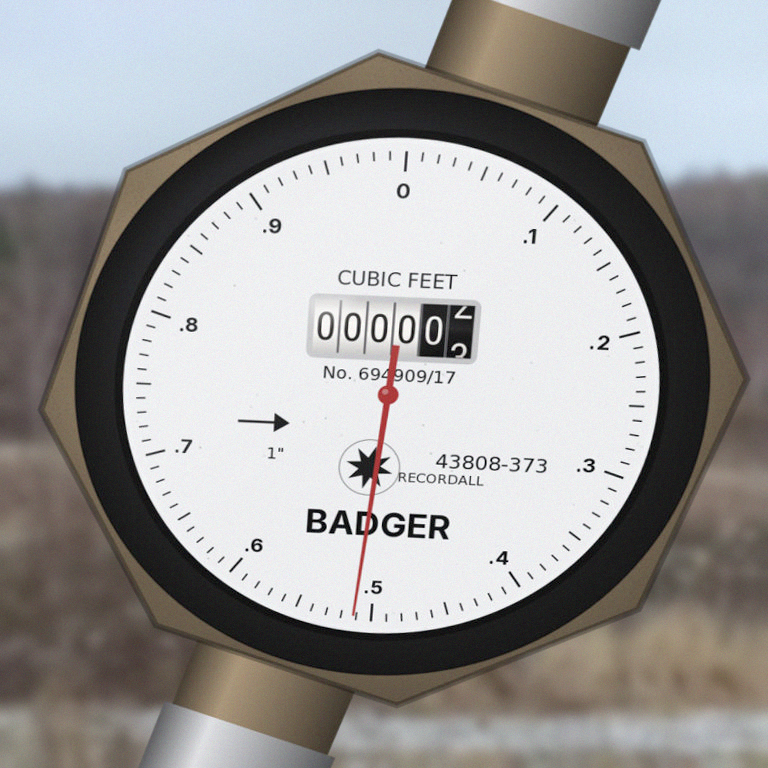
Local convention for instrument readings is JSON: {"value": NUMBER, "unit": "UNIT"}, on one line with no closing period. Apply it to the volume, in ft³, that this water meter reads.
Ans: {"value": 2.51, "unit": "ft³"}
